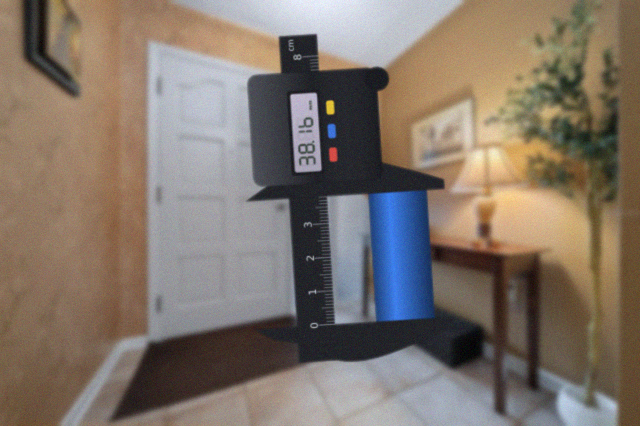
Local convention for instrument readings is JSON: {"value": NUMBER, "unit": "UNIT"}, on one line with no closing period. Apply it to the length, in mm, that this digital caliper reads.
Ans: {"value": 38.16, "unit": "mm"}
